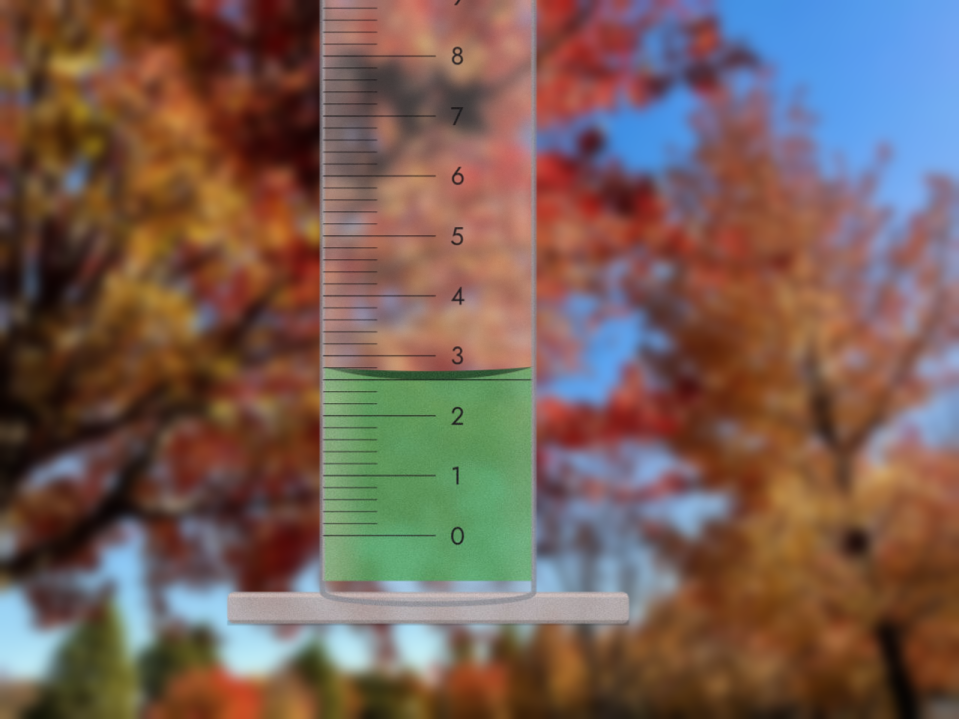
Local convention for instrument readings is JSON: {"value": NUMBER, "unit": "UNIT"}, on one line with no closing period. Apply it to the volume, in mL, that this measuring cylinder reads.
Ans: {"value": 2.6, "unit": "mL"}
